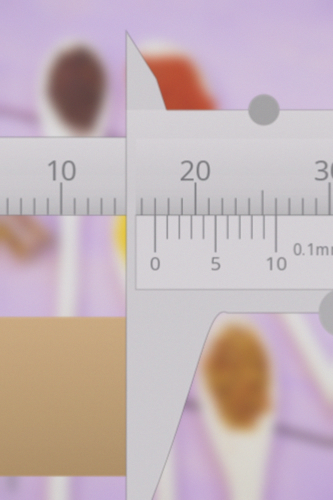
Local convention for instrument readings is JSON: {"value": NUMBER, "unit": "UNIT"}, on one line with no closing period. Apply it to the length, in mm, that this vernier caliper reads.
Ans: {"value": 17.0, "unit": "mm"}
